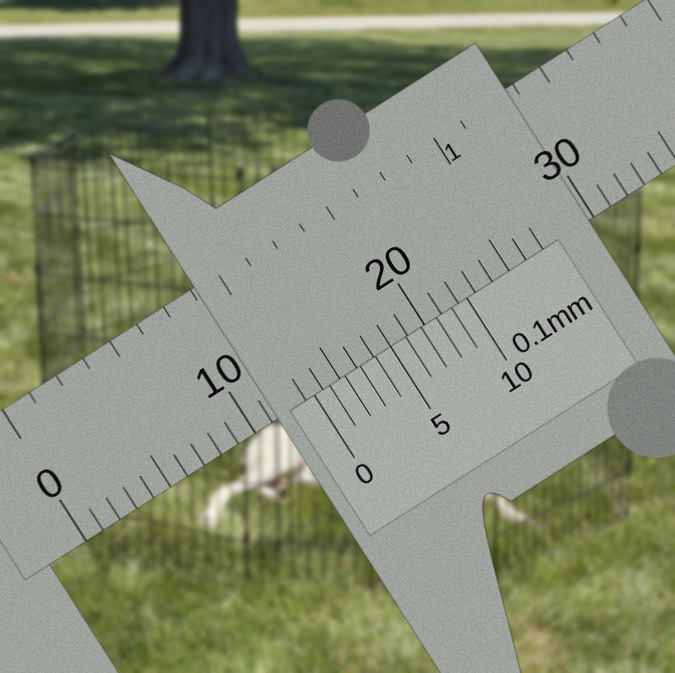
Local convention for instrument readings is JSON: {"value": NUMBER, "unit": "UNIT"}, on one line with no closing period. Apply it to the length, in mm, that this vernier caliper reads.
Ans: {"value": 13.5, "unit": "mm"}
